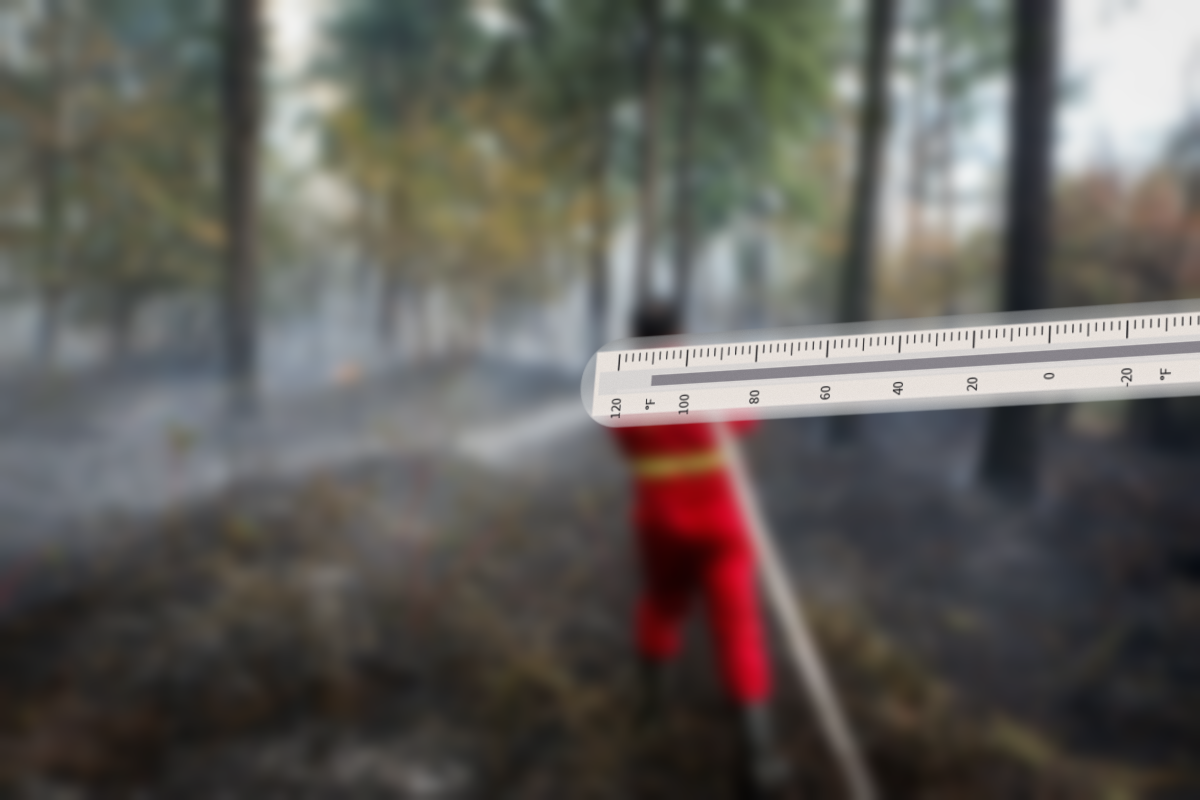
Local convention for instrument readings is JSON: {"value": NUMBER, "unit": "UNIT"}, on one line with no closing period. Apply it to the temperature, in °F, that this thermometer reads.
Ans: {"value": 110, "unit": "°F"}
